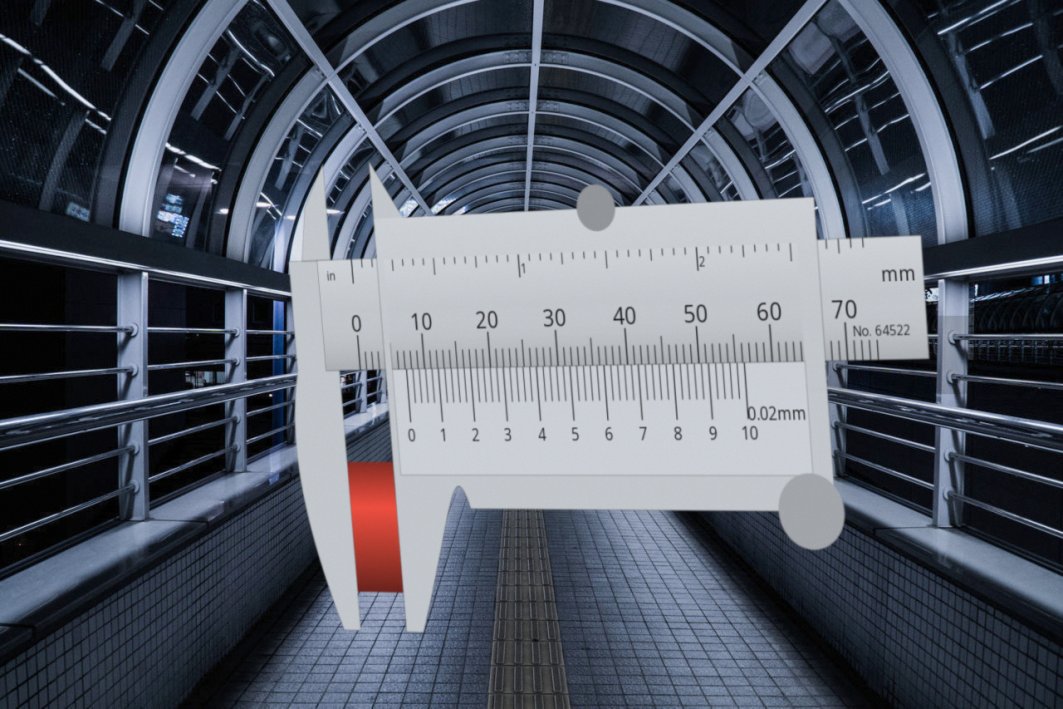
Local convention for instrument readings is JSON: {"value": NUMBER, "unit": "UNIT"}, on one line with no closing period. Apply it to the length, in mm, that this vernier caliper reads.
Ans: {"value": 7.2, "unit": "mm"}
